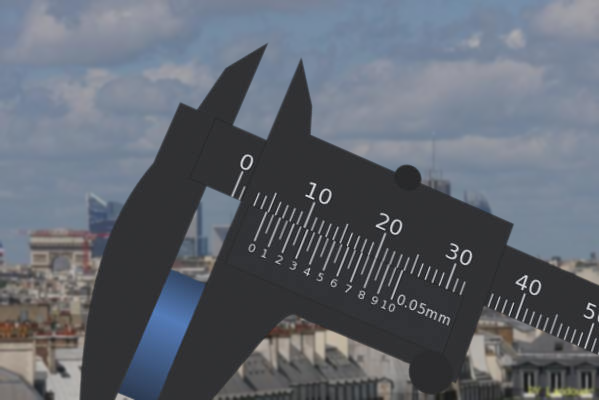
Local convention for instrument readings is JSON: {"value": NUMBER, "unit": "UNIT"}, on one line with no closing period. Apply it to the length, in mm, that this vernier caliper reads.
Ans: {"value": 4.8, "unit": "mm"}
